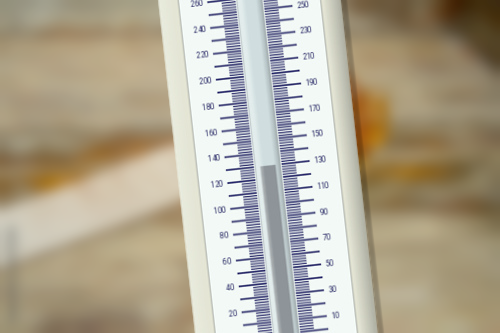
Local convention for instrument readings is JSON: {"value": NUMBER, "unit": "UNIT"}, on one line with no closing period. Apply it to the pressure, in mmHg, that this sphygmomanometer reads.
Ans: {"value": 130, "unit": "mmHg"}
